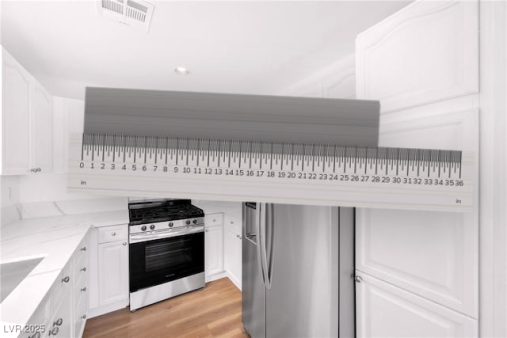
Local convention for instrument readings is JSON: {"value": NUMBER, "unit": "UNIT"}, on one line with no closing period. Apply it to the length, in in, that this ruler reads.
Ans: {"value": 28, "unit": "in"}
